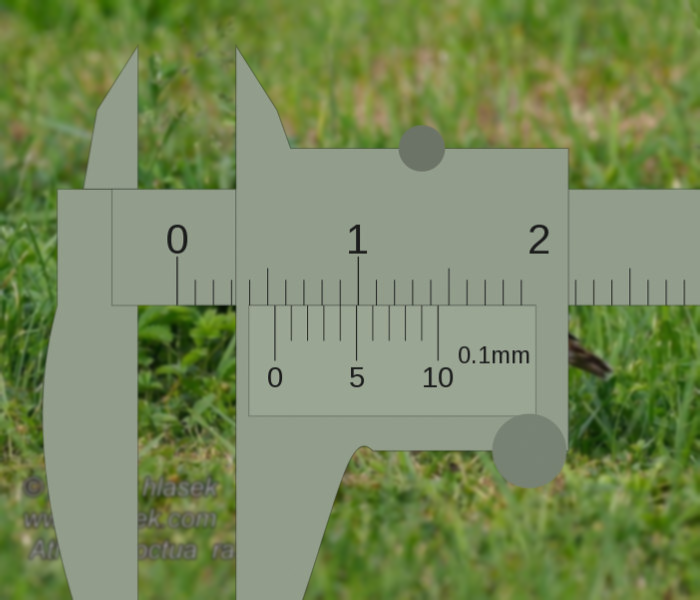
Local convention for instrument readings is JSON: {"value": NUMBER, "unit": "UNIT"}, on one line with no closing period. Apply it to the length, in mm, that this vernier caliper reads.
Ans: {"value": 5.4, "unit": "mm"}
